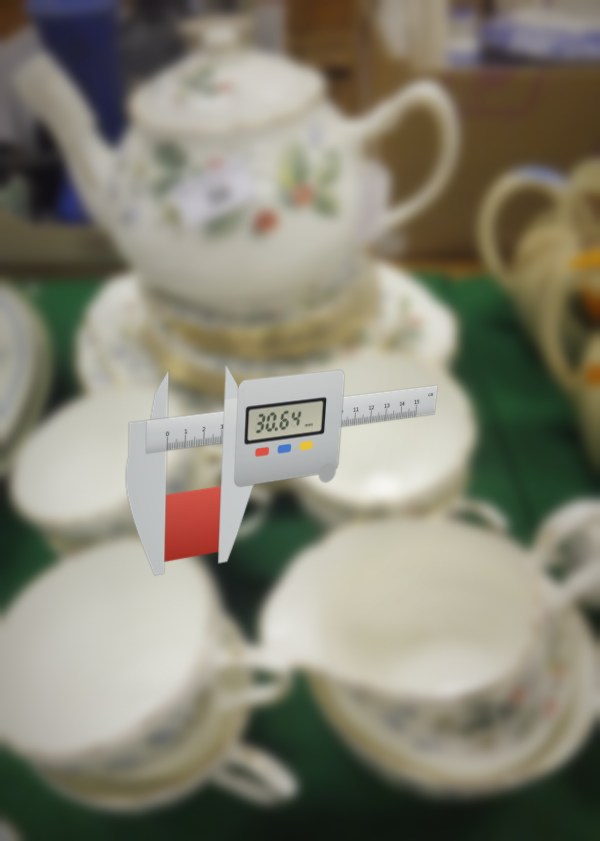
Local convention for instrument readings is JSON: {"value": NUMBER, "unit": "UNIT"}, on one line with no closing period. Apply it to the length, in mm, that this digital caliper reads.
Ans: {"value": 30.64, "unit": "mm"}
